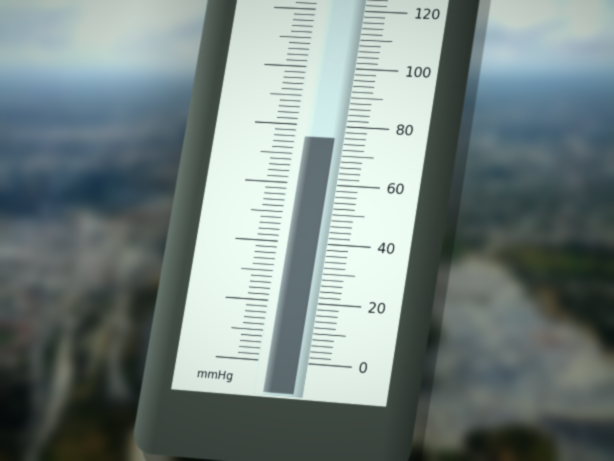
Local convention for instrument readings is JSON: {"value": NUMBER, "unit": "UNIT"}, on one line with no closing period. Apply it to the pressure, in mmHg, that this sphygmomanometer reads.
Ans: {"value": 76, "unit": "mmHg"}
